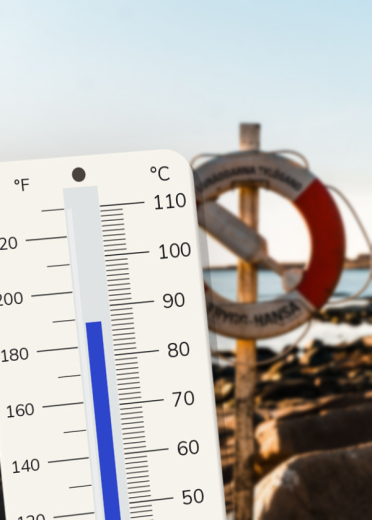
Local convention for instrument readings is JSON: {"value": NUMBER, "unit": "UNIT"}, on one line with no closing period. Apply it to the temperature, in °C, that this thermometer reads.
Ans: {"value": 87, "unit": "°C"}
